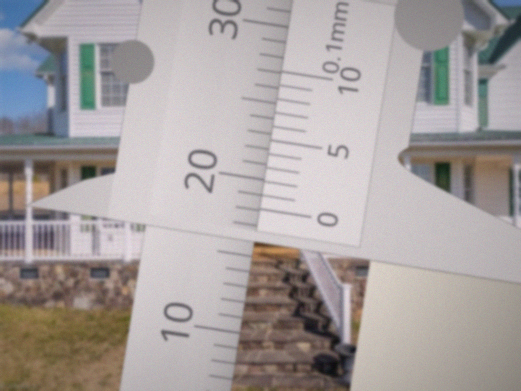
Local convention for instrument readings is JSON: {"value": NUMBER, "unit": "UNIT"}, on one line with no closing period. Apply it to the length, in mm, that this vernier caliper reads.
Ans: {"value": 18.1, "unit": "mm"}
